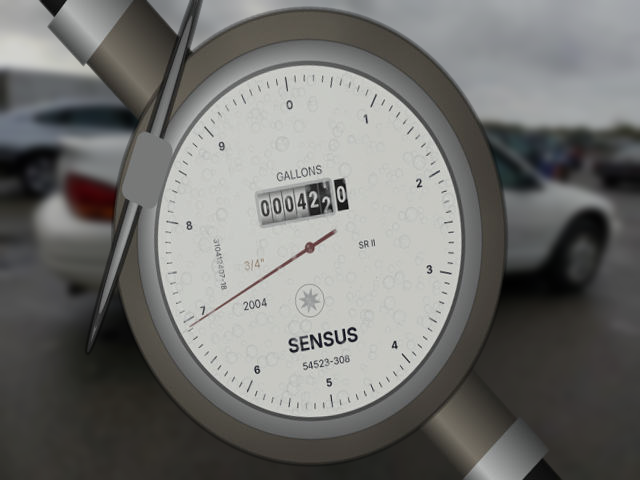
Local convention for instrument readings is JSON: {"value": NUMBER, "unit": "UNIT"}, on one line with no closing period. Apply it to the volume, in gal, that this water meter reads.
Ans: {"value": 4216.9, "unit": "gal"}
